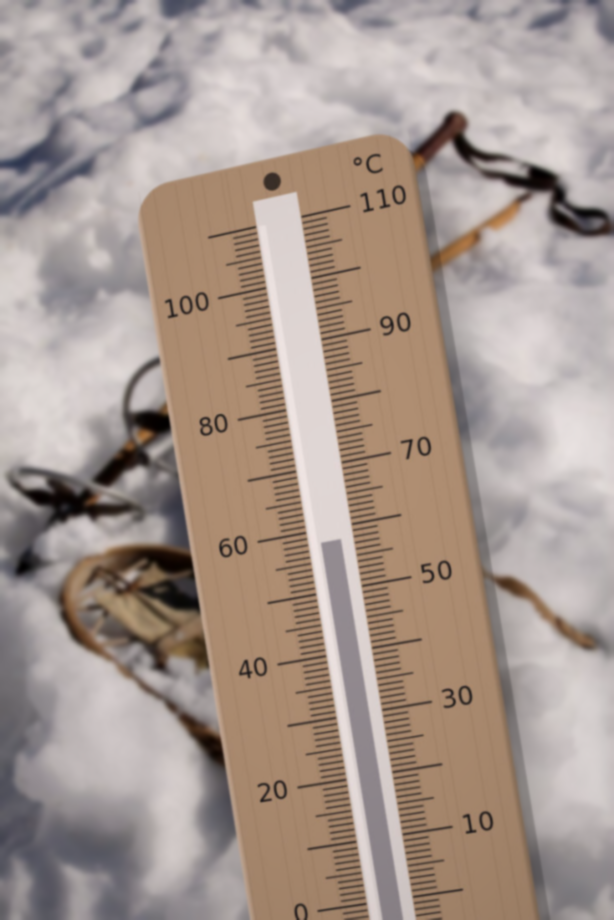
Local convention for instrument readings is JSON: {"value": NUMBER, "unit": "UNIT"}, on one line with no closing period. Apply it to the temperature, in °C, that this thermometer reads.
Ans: {"value": 58, "unit": "°C"}
